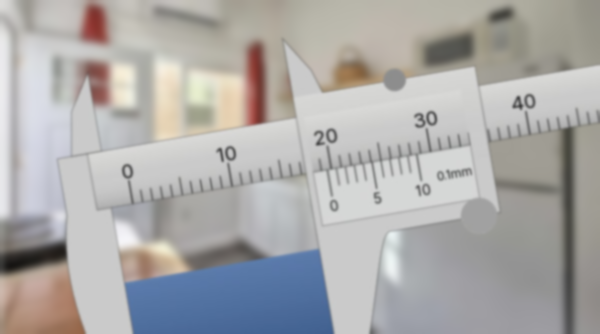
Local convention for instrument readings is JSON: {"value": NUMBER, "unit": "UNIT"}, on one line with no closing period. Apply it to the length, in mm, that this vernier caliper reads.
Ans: {"value": 19.6, "unit": "mm"}
